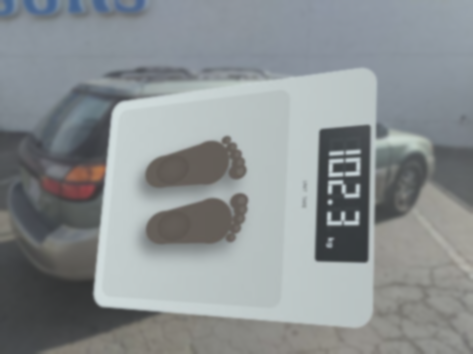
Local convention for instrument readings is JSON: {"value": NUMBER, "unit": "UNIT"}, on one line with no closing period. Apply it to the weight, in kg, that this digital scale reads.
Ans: {"value": 102.3, "unit": "kg"}
